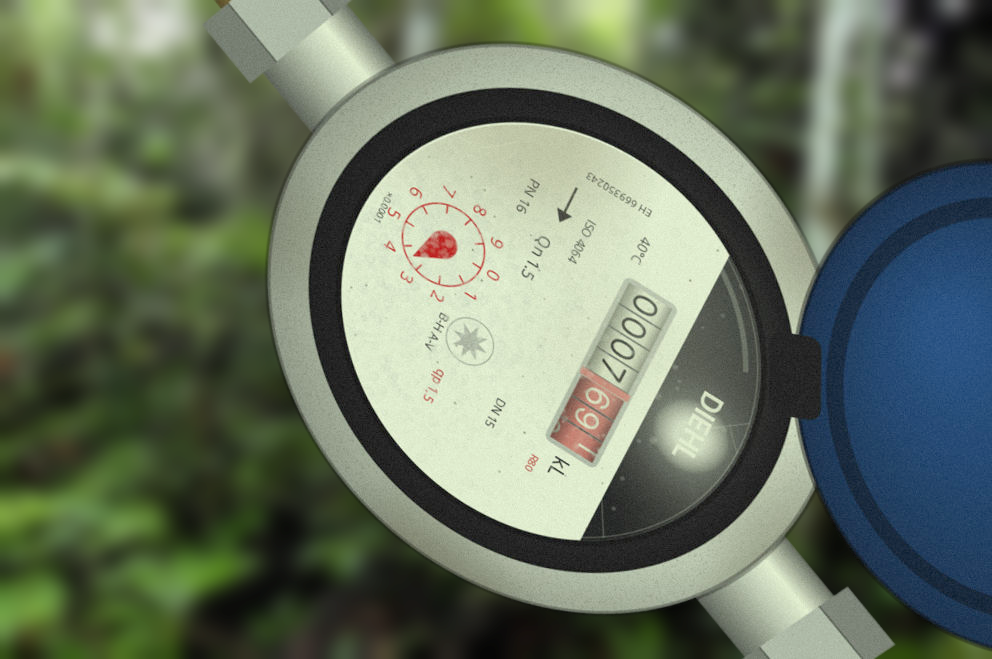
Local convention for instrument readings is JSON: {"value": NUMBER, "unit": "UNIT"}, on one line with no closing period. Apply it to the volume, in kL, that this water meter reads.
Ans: {"value": 7.6913, "unit": "kL"}
